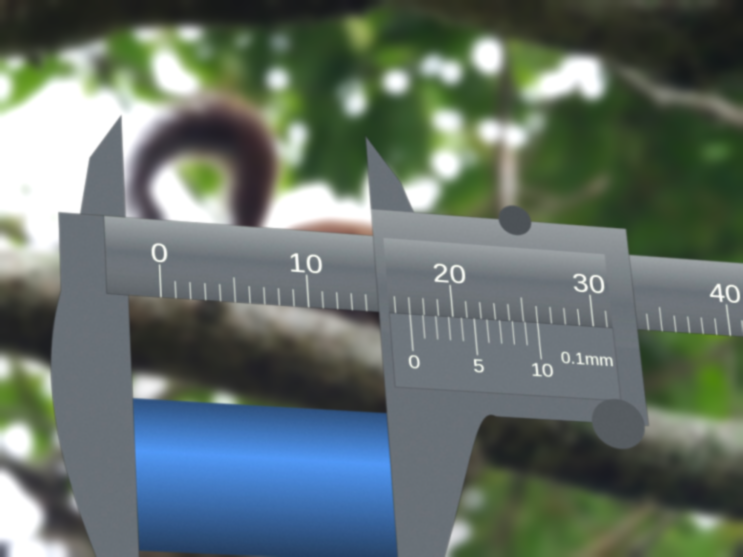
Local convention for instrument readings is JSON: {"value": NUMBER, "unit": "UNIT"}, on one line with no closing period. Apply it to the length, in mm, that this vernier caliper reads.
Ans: {"value": 17.0, "unit": "mm"}
